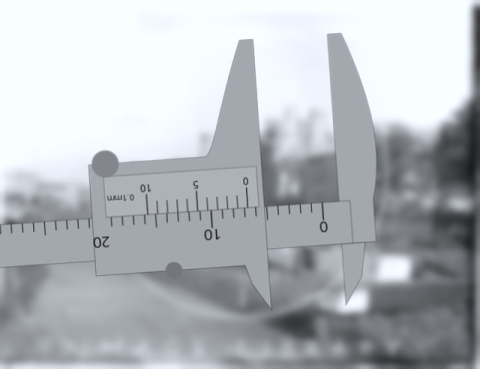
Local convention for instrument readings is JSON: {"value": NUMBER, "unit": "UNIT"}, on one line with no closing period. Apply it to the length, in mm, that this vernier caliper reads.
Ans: {"value": 6.7, "unit": "mm"}
